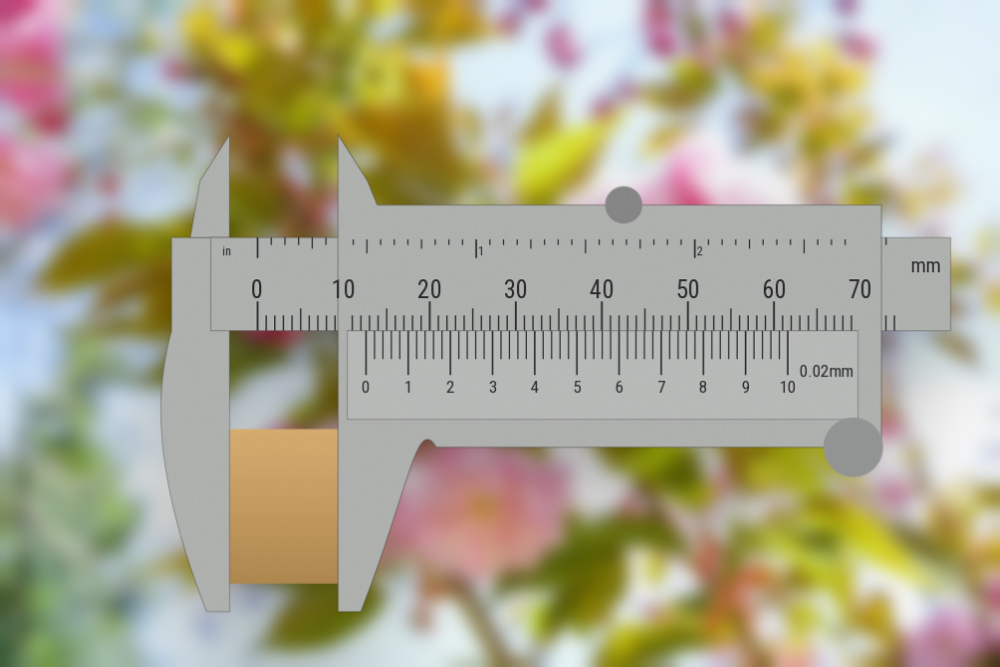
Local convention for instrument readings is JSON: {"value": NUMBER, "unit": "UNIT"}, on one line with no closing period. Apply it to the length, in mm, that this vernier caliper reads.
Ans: {"value": 12.6, "unit": "mm"}
